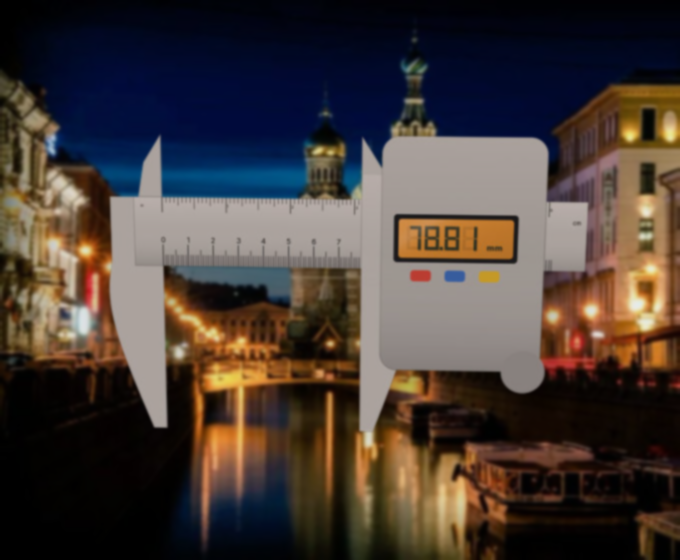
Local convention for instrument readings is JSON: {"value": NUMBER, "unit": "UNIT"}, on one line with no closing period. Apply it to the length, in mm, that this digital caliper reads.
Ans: {"value": 78.81, "unit": "mm"}
